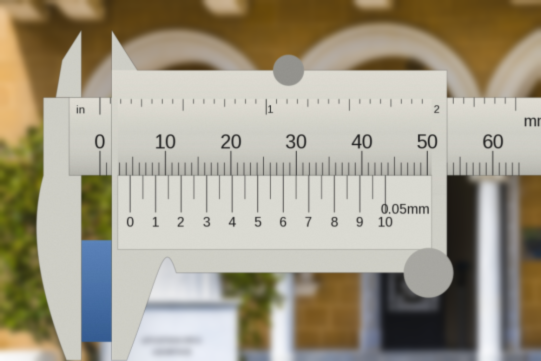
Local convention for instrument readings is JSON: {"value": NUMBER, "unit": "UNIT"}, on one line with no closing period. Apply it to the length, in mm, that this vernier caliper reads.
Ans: {"value": 4.6, "unit": "mm"}
